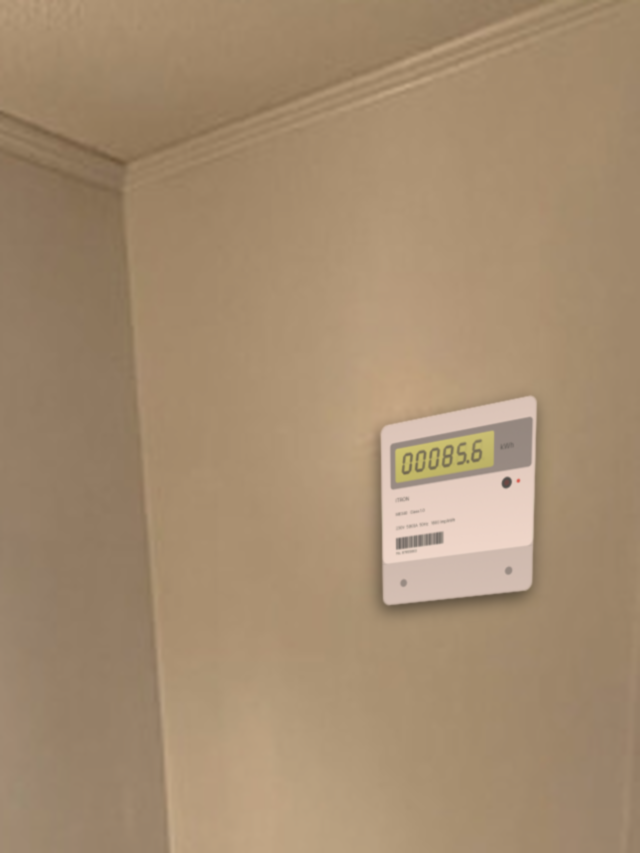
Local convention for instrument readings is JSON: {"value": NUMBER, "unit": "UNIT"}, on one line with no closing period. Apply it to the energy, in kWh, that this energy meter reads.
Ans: {"value": 85.6, "unit": "kWh"}
